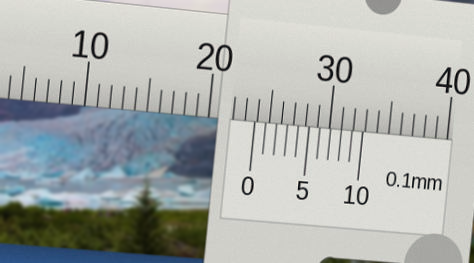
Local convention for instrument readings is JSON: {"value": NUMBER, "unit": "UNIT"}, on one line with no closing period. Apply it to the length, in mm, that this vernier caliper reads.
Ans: {"value": 23.8, "unit": "mm"}
